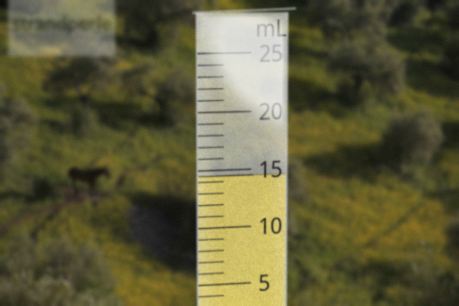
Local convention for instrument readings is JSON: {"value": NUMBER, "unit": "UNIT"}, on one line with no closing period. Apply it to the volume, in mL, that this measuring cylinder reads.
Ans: {"value": 14.5, "unit": "mL"}
